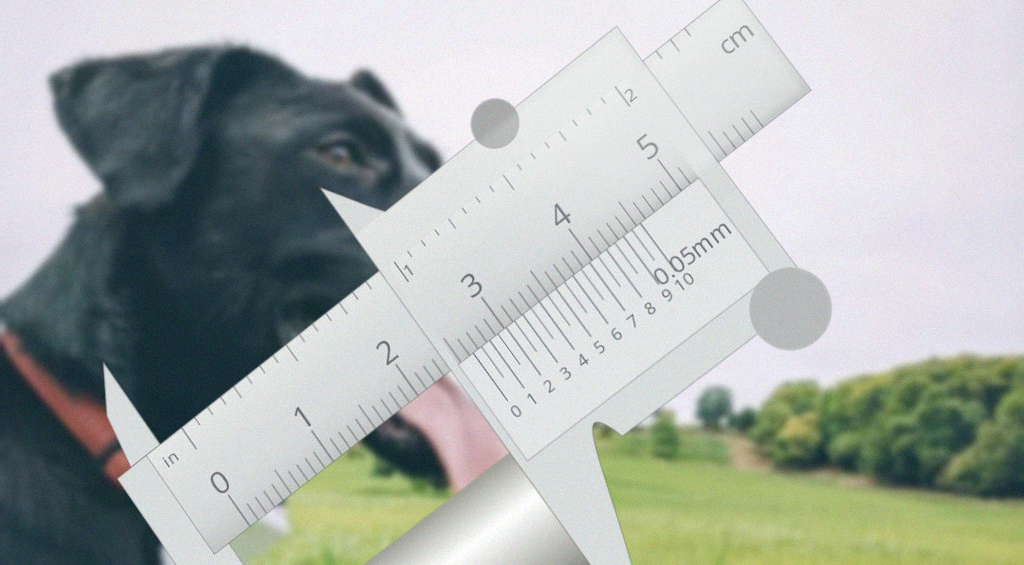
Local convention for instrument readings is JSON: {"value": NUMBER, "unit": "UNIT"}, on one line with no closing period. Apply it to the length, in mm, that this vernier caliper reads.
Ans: {"value": 26.4, "unit": "mm"}
